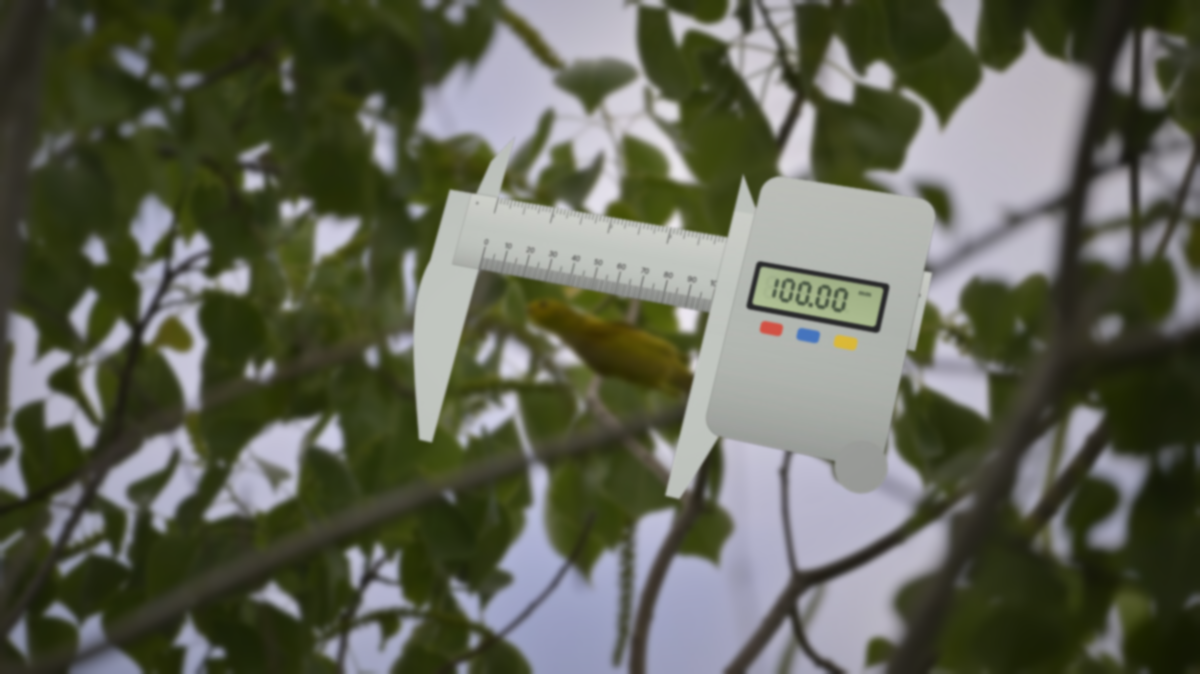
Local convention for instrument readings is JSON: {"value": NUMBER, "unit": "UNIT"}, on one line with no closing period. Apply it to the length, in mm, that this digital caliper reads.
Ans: {"value": 100.00, "unit": "mm"}
